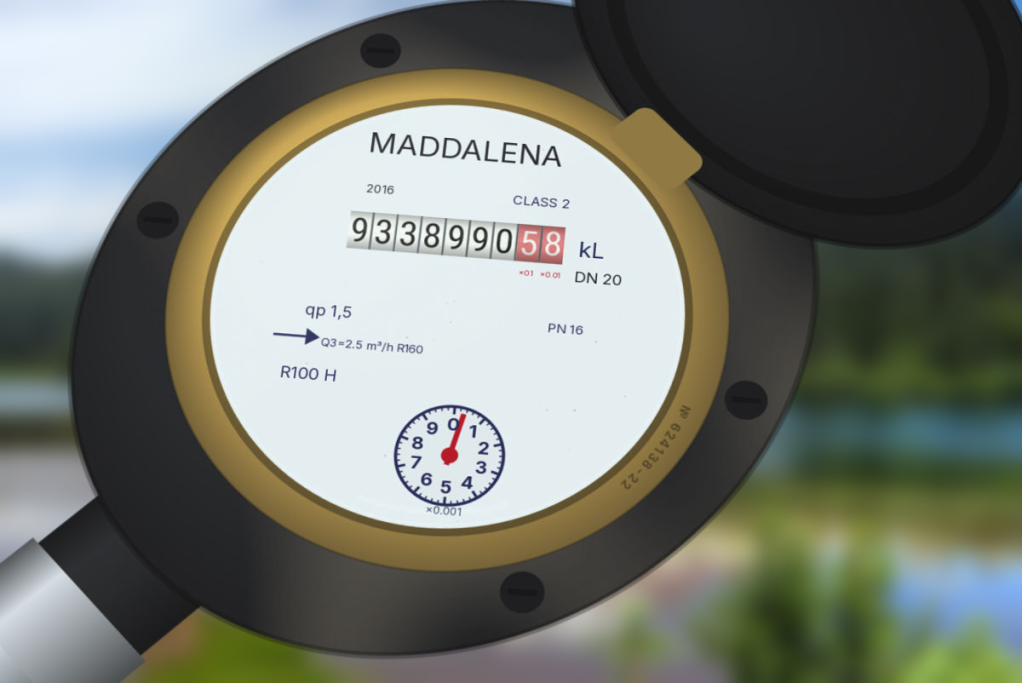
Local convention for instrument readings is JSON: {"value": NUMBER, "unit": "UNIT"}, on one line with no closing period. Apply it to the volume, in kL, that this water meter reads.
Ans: {"value": 9338990.580, "unit": "kL"}
